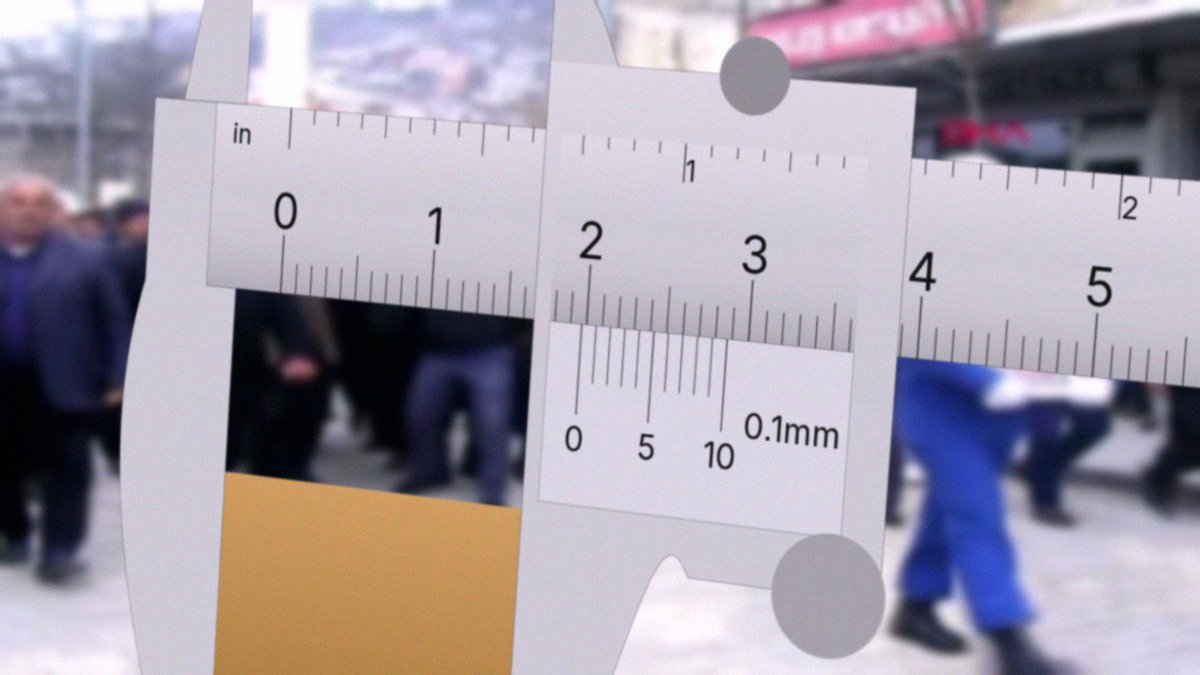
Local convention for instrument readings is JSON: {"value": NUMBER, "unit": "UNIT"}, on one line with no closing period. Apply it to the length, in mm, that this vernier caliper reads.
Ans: {"value": 19.7, "unit": "mm"}
